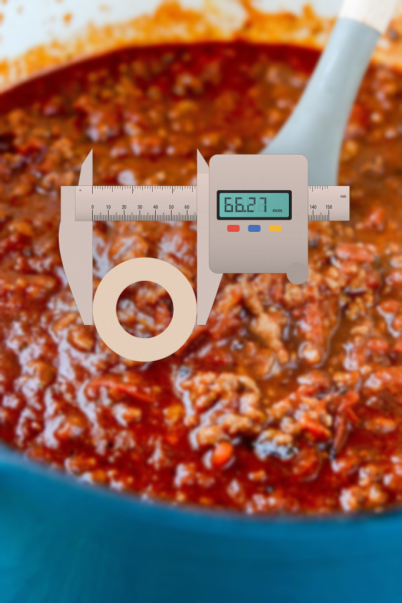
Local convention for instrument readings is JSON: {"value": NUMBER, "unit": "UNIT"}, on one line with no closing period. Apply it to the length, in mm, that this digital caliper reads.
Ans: {"value": 66.27, "unit": "mm"}
